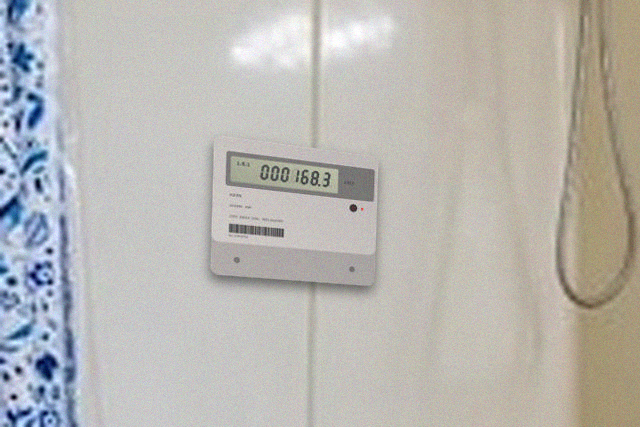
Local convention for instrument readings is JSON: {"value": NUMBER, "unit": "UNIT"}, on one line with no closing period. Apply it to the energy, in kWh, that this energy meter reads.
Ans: {"value": 168.3, "unit": "kWh"}
